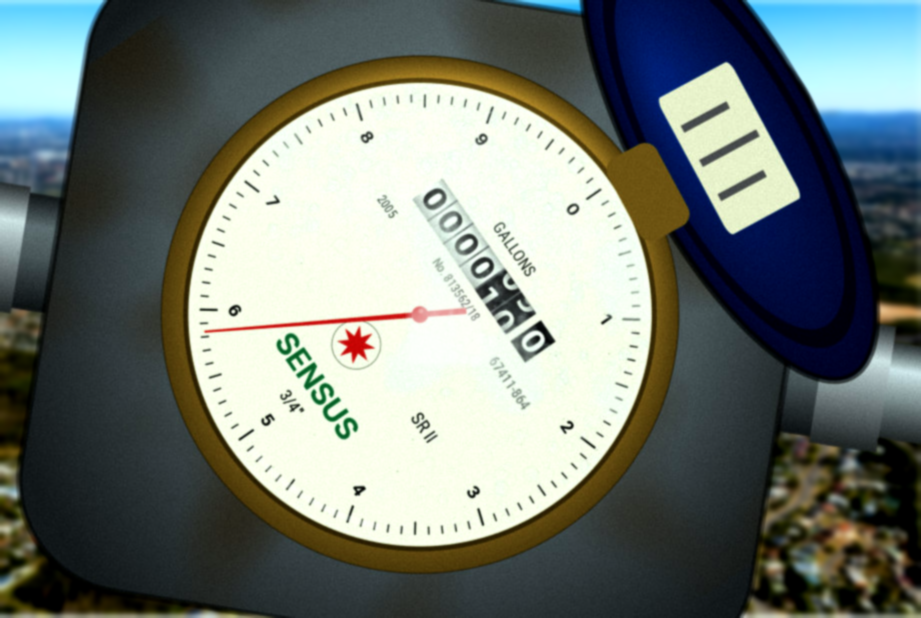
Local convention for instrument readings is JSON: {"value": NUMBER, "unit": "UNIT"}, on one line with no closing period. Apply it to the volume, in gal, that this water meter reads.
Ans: {"value": 95.8, "unit": "gal"}
